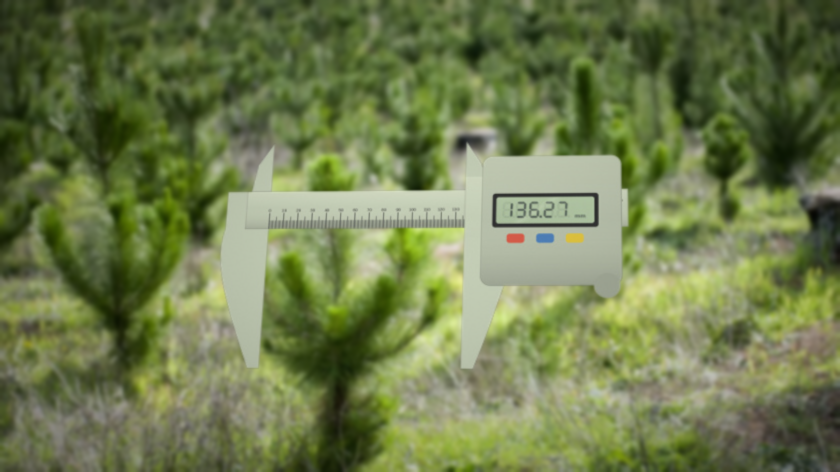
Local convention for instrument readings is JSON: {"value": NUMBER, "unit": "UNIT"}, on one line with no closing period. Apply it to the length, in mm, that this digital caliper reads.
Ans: {"value": 136.27, "unit": "mm"}
